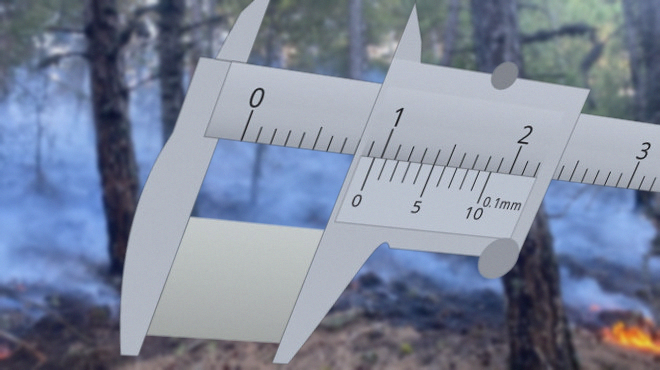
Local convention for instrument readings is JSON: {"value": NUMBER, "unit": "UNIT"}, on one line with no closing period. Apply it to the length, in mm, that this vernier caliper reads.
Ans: {"value": 9.5, "unit": "mm"}
